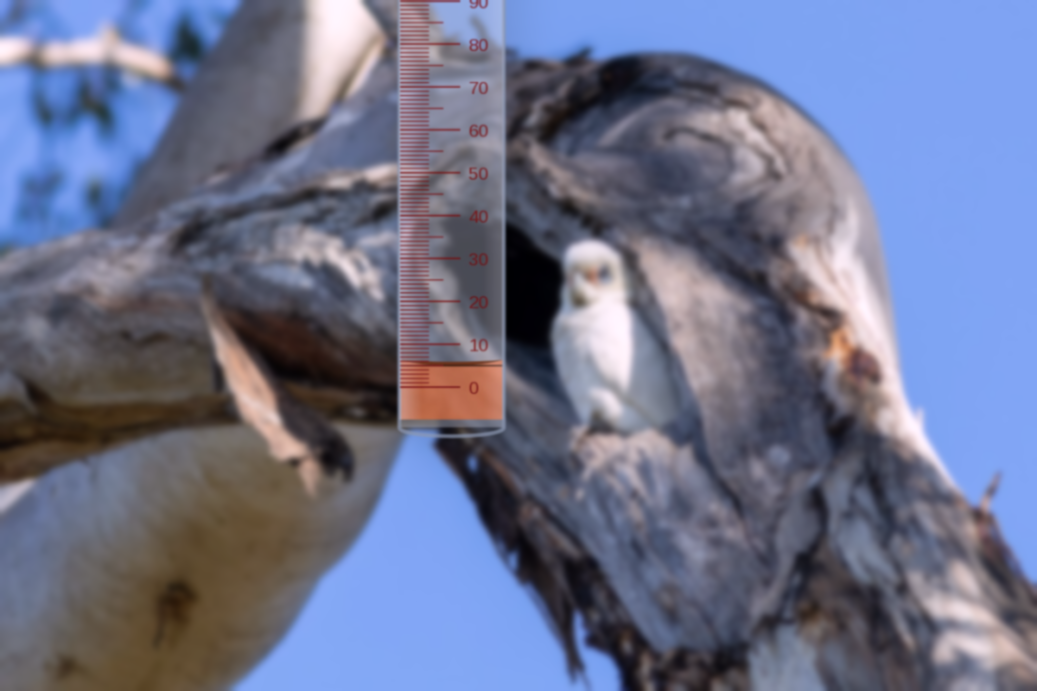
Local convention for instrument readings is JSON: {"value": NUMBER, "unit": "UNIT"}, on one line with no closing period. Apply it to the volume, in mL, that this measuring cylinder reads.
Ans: {"value": 5, "unit": "mL"}
